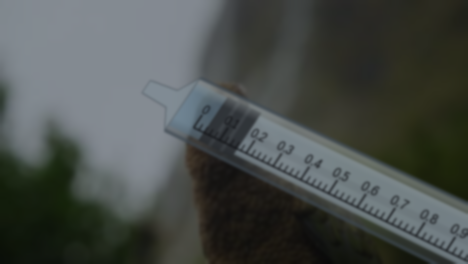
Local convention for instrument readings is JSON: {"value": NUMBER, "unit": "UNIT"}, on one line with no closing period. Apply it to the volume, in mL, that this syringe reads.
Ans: {"value": 0.04, "unit": "mL"}
